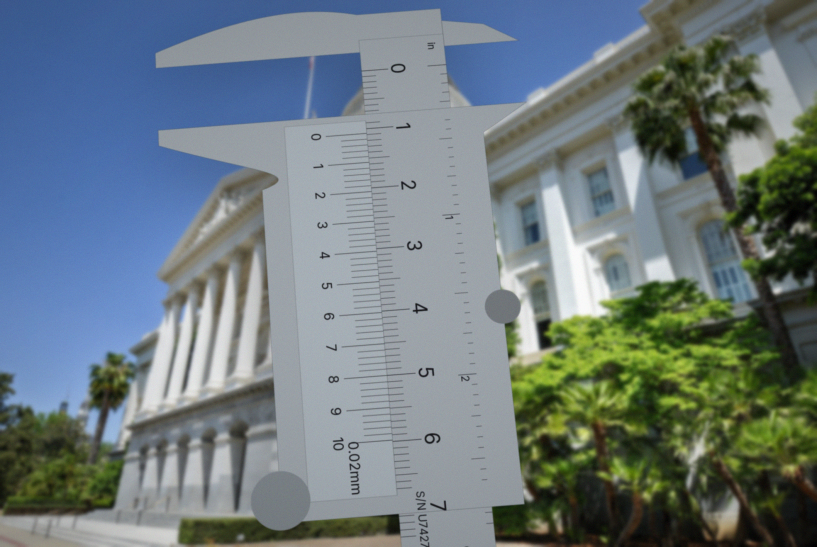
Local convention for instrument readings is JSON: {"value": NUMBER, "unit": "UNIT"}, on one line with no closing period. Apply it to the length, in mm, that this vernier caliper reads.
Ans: {"value": 10.8, "unit": "mm"}
